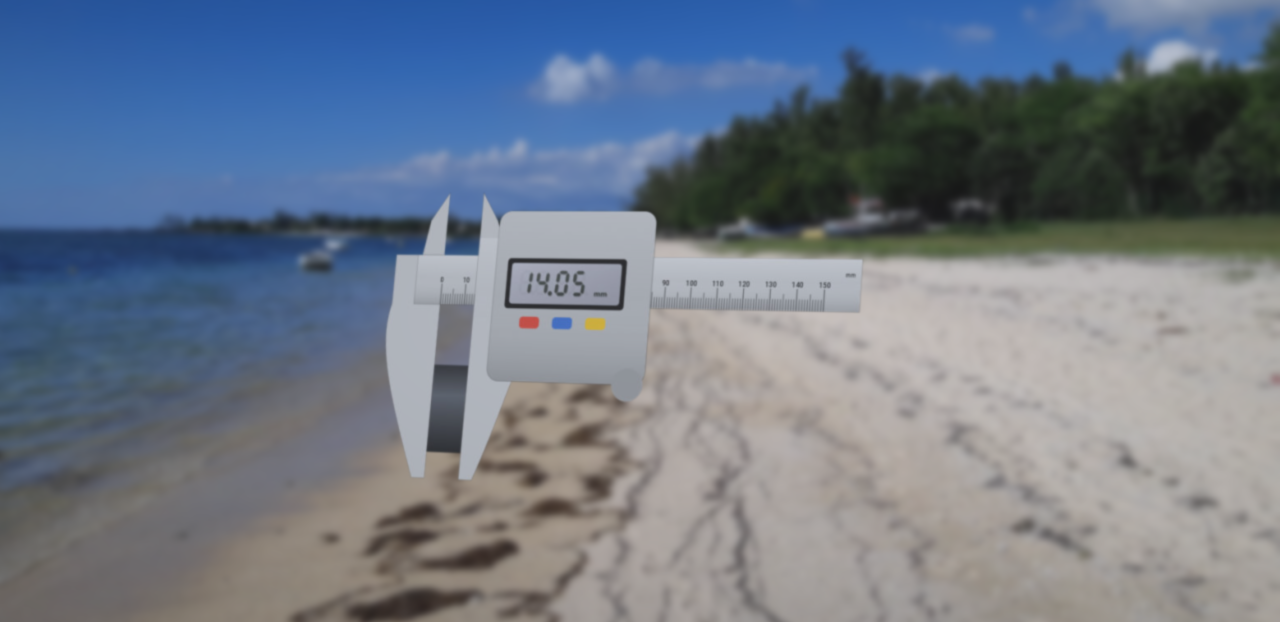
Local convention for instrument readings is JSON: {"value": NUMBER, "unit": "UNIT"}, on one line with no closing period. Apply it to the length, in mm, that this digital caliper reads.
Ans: {"value": 14.05, "unit": "mm"}
